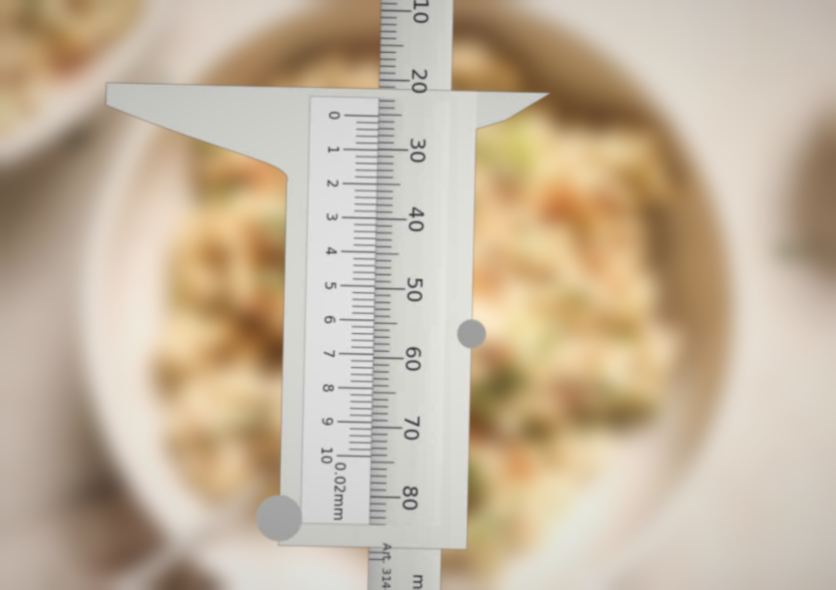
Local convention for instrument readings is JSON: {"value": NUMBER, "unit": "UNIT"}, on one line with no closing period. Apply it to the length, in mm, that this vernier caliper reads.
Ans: {"value": 25.2, "unit": "mm"}
